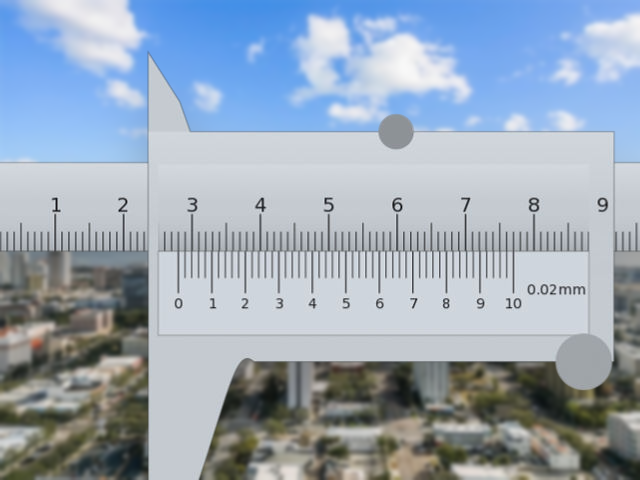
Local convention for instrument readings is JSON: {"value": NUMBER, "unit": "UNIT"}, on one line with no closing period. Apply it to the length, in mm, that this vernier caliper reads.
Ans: {"value": 28.0, "unit": "mm"}
